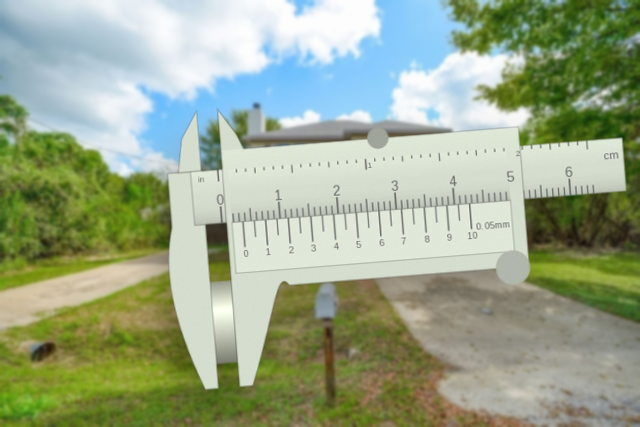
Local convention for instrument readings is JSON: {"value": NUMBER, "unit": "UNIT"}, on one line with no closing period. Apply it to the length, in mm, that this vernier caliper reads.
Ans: {"value": 3.6, "unit": "mm"}
